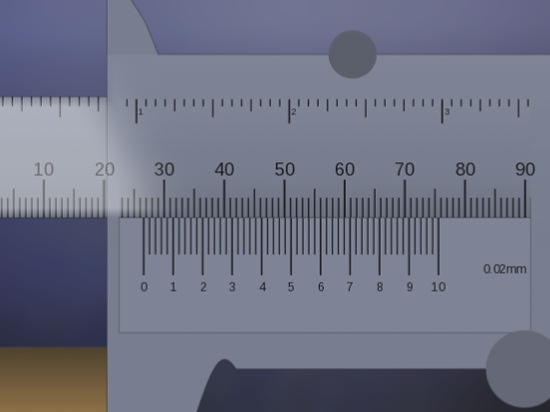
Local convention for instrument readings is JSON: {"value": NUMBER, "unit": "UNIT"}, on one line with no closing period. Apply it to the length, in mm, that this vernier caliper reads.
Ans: {"value": 26.6, "unit": "mm"}
